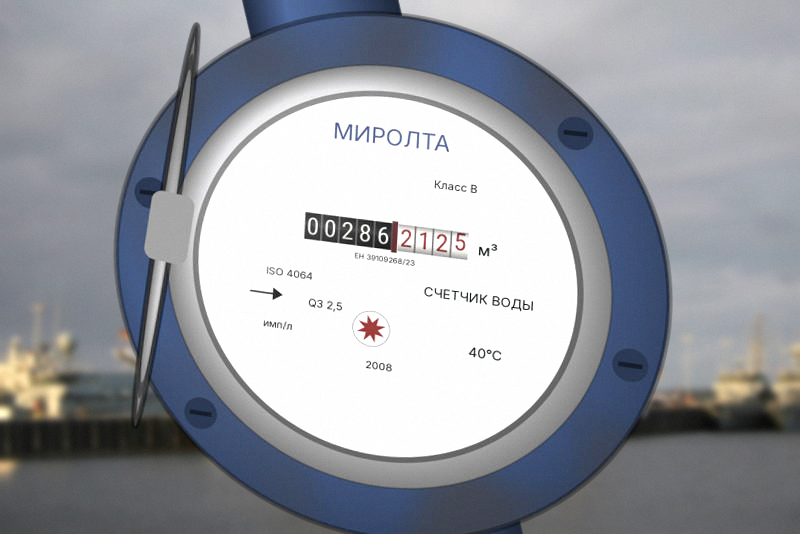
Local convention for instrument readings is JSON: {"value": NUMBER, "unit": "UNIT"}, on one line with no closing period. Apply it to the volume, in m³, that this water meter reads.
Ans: {"value": 286.2125, "unit": "m³"}
